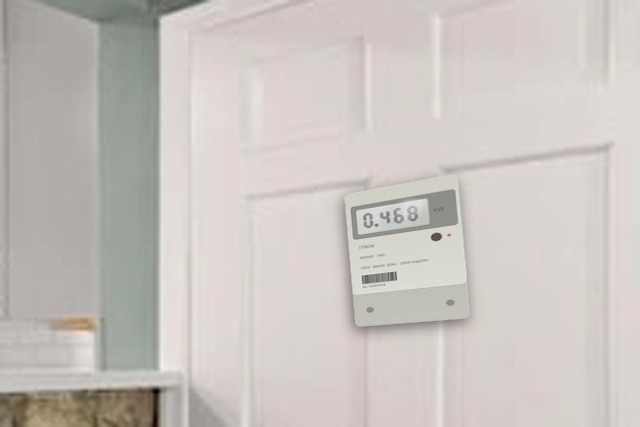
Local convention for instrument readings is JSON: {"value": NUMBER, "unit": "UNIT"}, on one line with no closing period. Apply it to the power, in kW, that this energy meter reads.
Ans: {"value": 0.468, "unit": "kW"}
